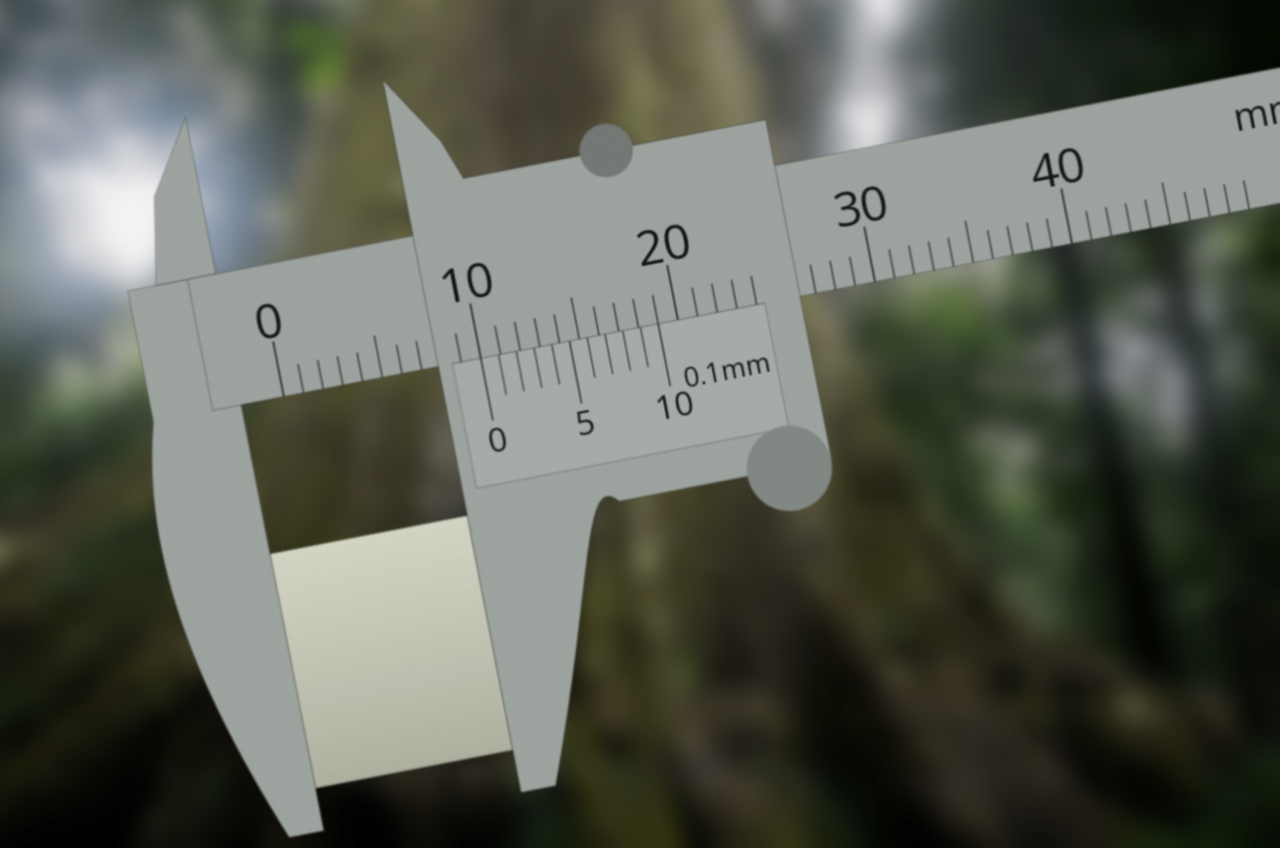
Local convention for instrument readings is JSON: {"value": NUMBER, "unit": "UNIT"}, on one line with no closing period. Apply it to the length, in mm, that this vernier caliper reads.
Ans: {"value": 10.0, "unit": "mm"}
